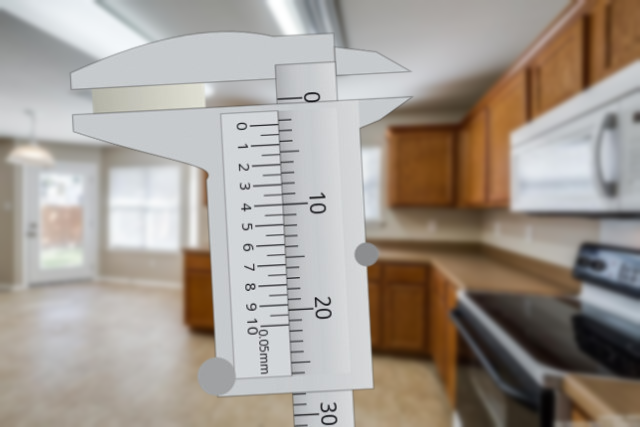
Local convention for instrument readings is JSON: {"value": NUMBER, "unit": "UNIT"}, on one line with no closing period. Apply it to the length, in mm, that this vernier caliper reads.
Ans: {"value": 2.4, "unit": "mm"}
